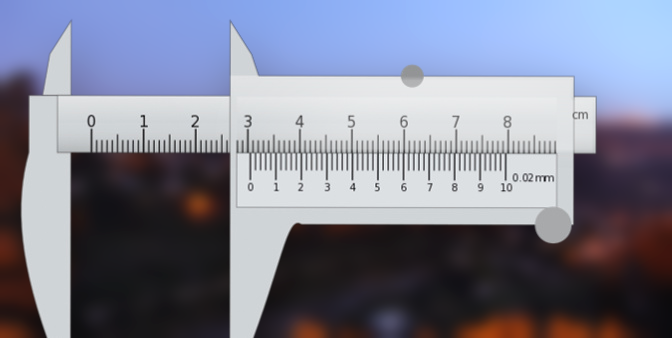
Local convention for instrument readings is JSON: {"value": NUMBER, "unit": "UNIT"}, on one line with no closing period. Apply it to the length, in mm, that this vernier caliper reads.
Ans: {"value": 30.5, "unit": "mm"}
